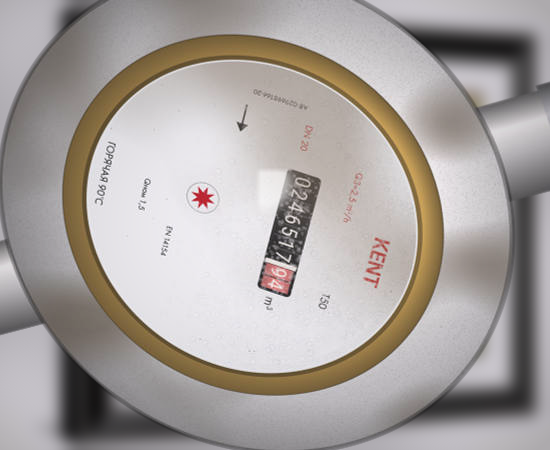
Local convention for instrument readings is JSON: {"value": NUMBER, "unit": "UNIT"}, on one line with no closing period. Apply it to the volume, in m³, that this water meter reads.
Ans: {"value": 246517.94, "unit": "m³"}
